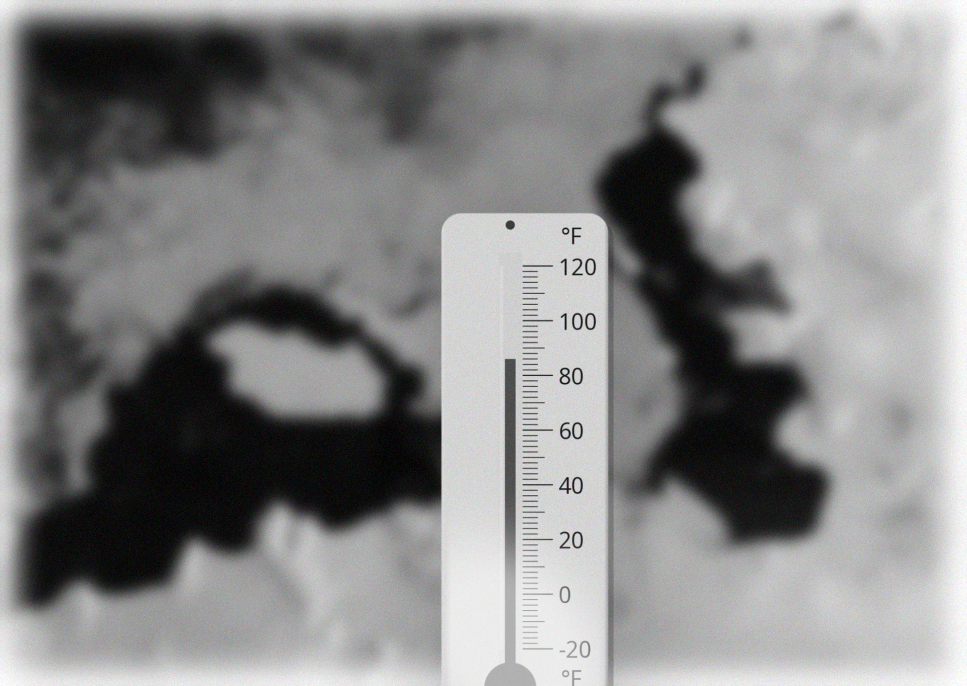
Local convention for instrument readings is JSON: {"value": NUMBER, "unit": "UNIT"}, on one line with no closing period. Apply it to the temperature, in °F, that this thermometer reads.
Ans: {"value": 86, "unit": "°F"}
